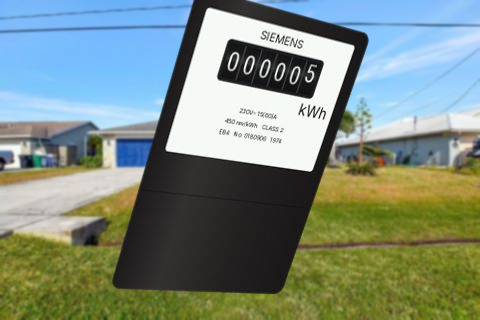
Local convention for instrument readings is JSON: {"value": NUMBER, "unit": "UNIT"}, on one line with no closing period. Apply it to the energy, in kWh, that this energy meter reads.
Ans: {"value": 5, "unit": "kWh"}
